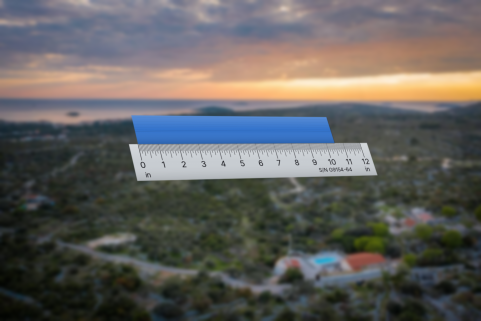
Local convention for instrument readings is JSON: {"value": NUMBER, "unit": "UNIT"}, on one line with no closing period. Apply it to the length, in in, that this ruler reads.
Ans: {"value": 10.5, "unit": "in"}
